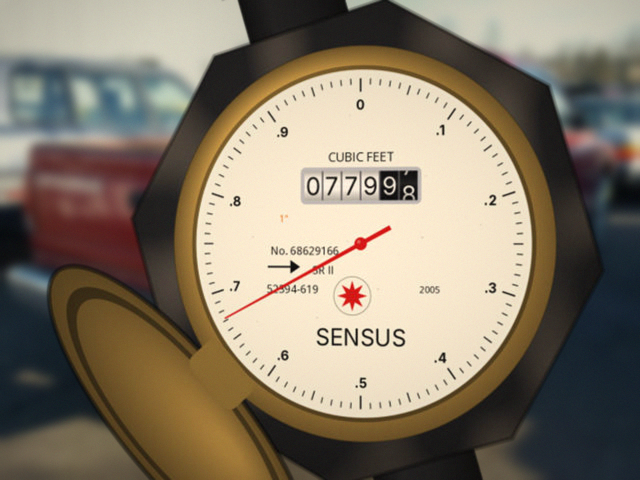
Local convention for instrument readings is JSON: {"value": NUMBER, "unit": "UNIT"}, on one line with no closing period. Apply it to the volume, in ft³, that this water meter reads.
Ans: {"value": 77997.67, "unit": "ft³"}
